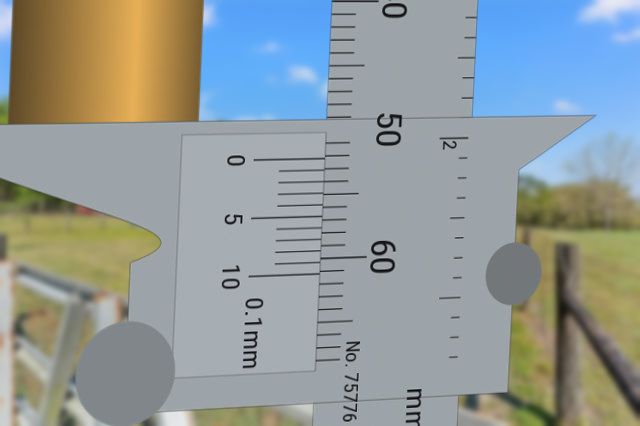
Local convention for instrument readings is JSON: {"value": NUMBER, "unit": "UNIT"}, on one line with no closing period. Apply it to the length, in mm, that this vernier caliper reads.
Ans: {"value": 52.2, "unit": "mm"}
